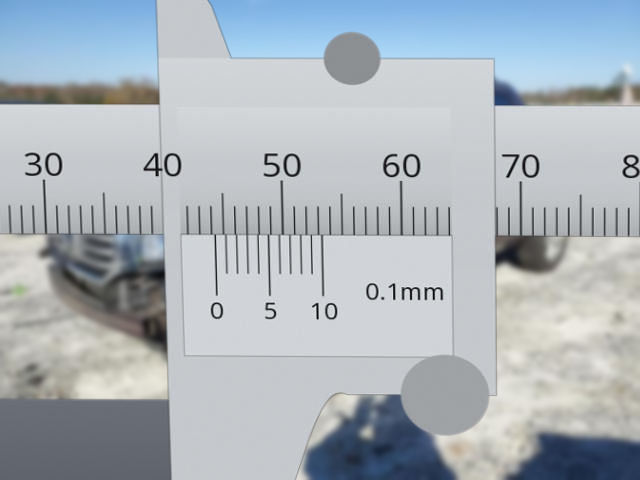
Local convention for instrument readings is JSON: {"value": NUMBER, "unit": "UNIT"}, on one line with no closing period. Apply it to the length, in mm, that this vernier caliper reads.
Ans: {"value": 44.3, "unit": "mm"}
